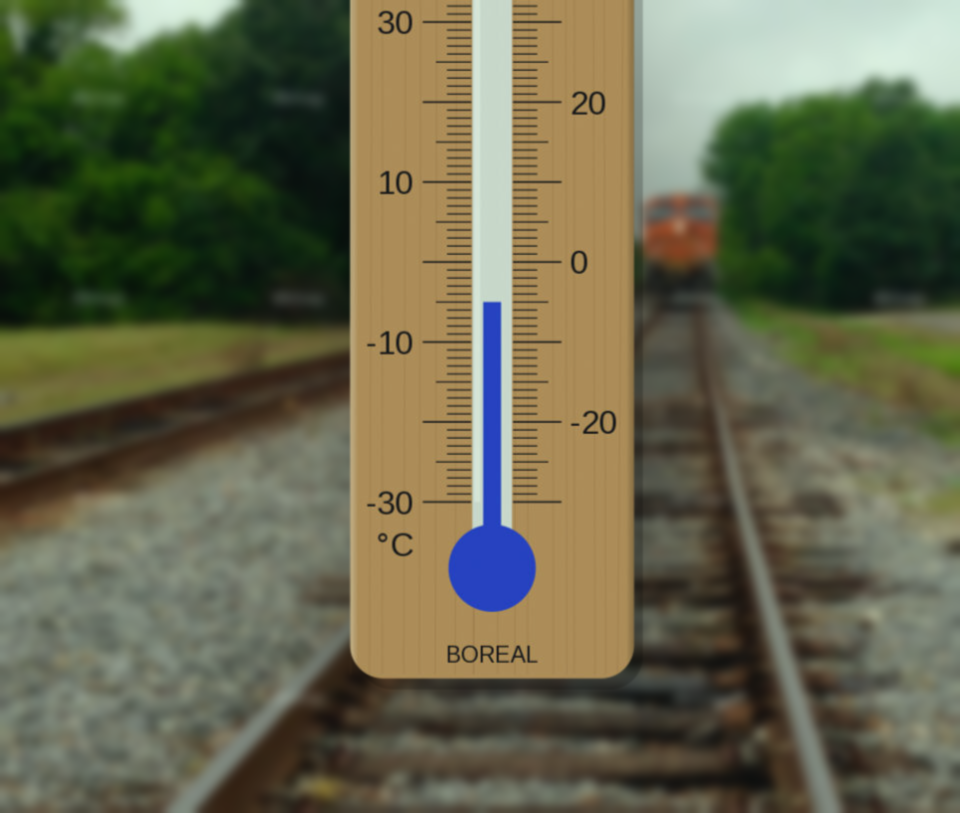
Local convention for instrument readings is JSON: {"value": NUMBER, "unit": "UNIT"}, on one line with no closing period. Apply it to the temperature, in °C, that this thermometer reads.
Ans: {"value": -5, "unit": "°C"}
